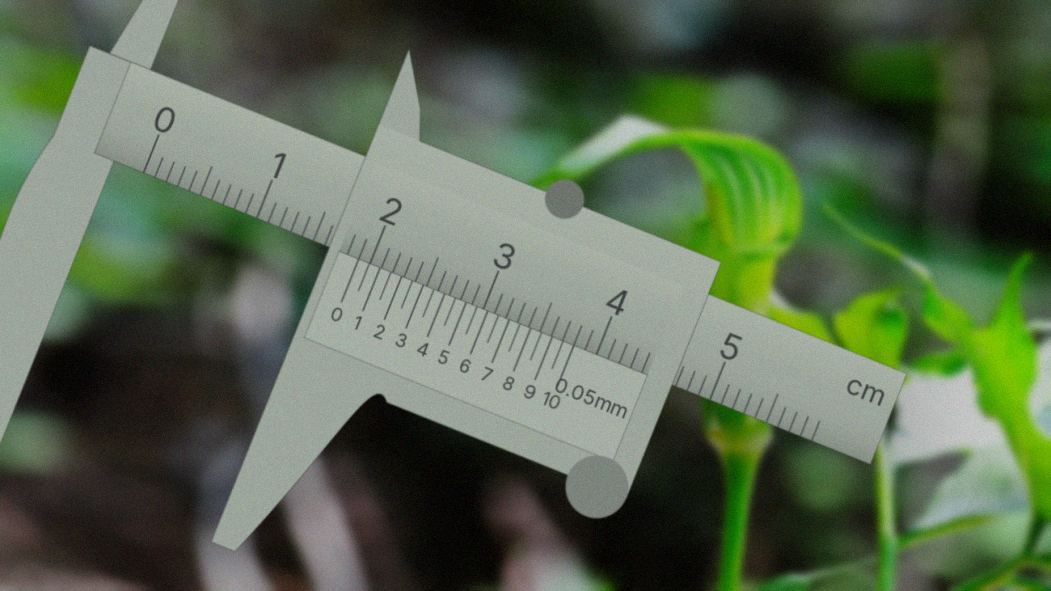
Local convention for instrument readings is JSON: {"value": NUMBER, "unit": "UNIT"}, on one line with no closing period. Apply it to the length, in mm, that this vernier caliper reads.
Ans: {"value": 19.0, "unit": "mm"}
